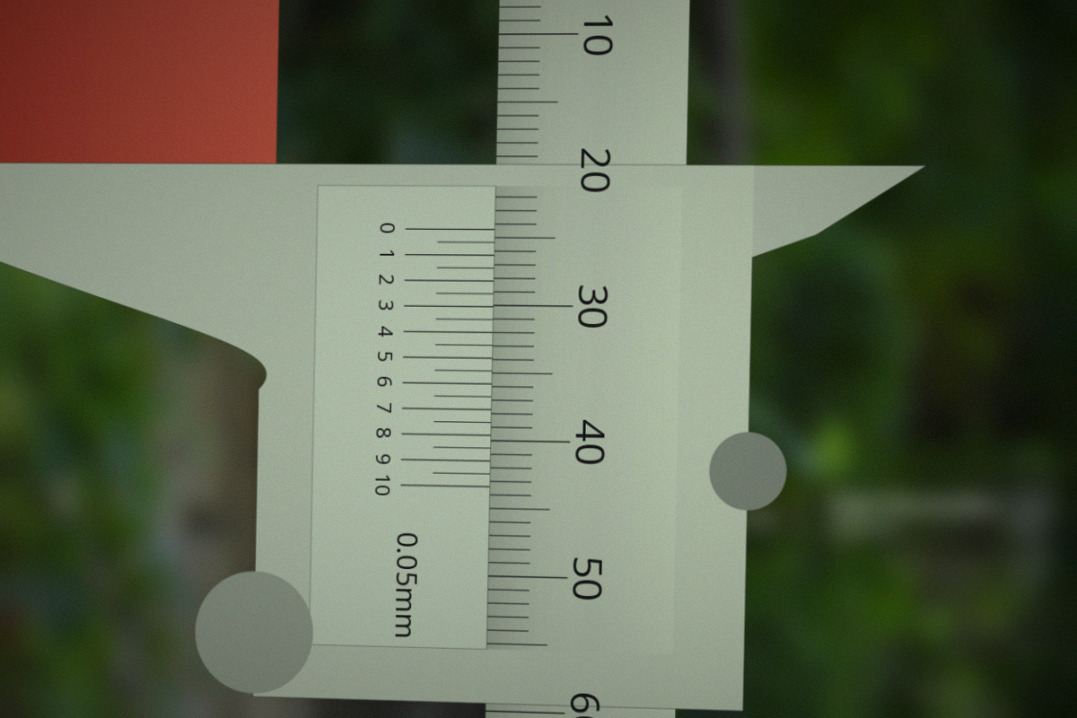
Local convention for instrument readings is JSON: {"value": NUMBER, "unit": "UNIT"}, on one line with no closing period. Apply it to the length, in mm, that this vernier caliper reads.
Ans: {"value": 24.4, "unit": "mm"}
